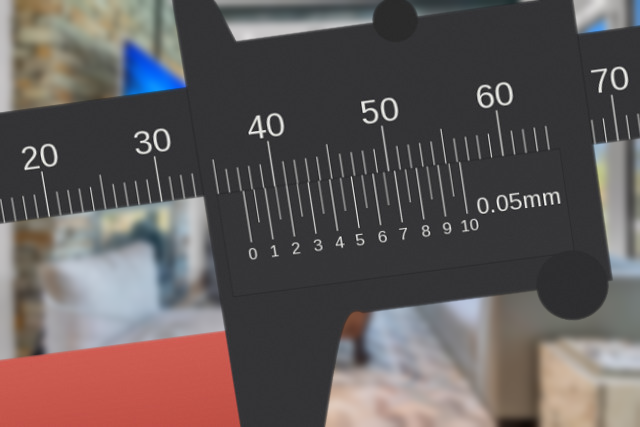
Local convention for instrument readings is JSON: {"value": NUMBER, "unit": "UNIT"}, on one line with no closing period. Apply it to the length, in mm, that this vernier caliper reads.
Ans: {"value": 37.2, "unit": "mm"}
